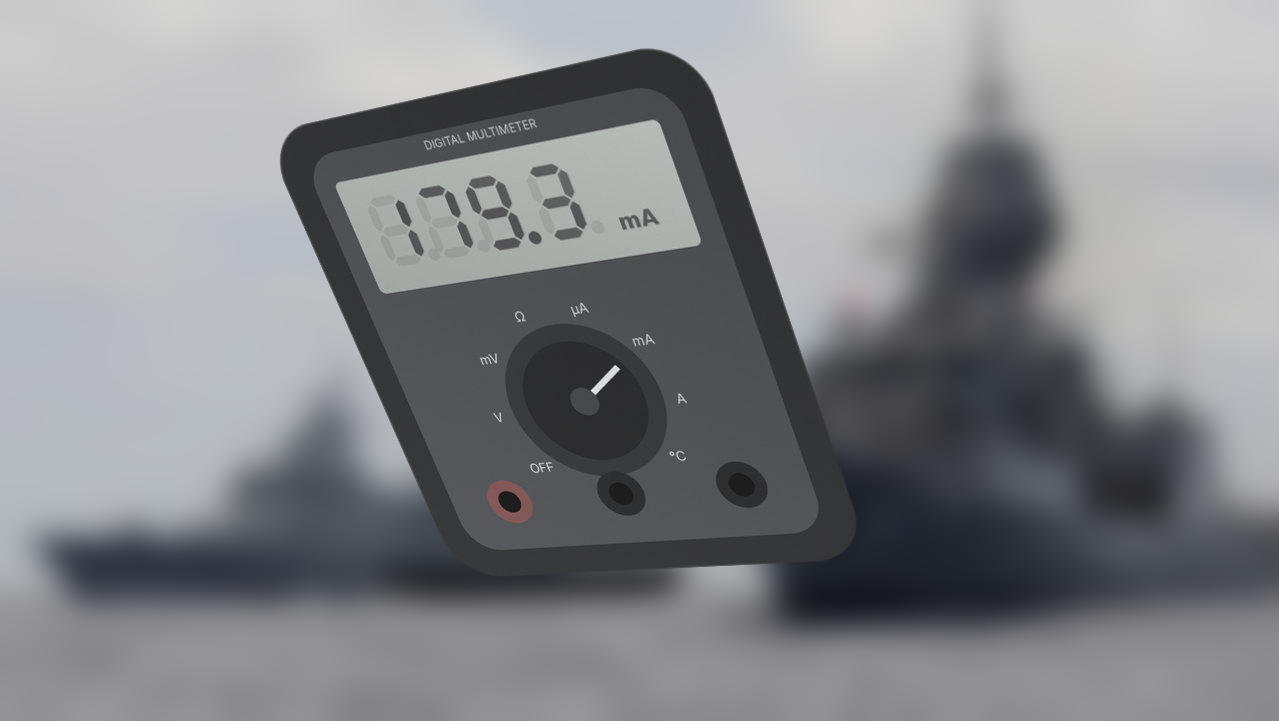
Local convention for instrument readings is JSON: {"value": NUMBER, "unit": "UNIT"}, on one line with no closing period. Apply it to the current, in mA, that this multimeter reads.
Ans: {"value": 179.3, "unit": "mA"}
